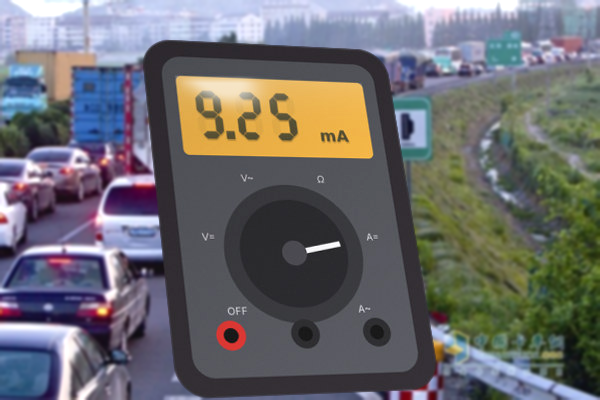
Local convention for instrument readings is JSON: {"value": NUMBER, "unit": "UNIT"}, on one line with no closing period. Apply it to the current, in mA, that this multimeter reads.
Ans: {"value": 9.25, "unit": "mA"}
